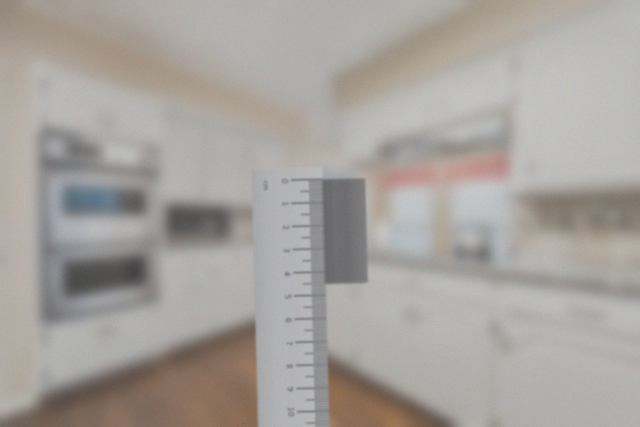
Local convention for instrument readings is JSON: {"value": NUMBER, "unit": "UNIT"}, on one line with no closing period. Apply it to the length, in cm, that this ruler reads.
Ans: {"value": 4.5, "unit": "cm"}
